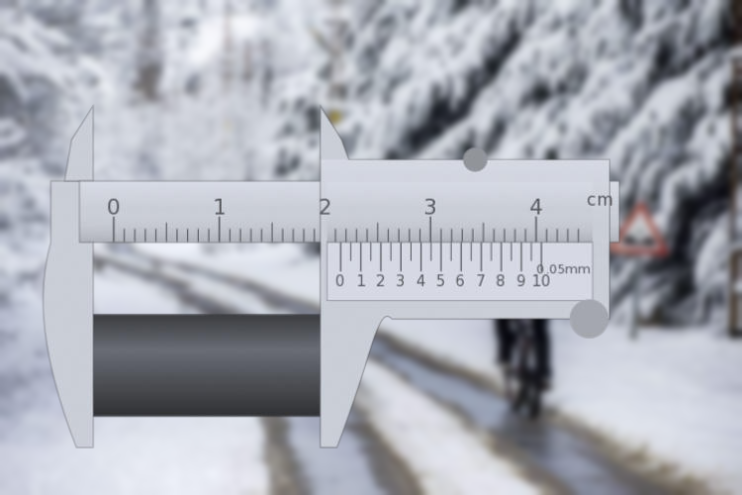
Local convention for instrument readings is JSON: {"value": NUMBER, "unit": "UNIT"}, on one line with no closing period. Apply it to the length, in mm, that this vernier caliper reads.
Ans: {"value": 21.5, "unit": "mm"}
